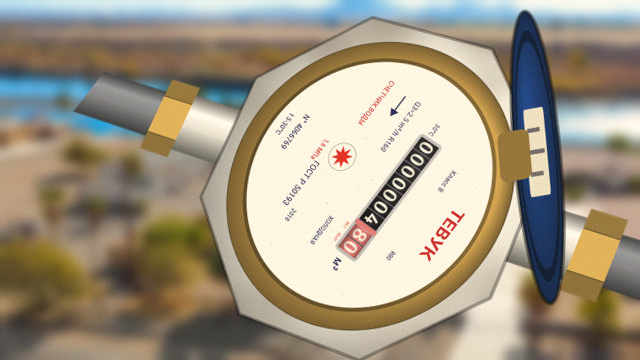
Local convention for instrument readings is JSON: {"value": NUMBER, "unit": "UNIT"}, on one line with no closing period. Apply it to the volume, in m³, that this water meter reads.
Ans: {"value": 4.80, "unit": "m³"}
